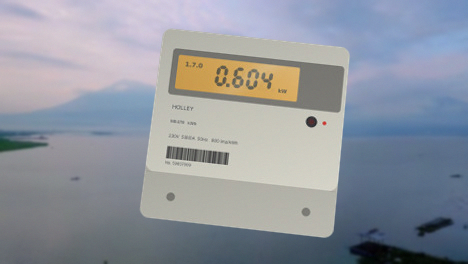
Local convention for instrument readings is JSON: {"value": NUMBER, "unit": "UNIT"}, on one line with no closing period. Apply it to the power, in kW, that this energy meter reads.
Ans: {"value": 0.604, "unit": "kW"}
